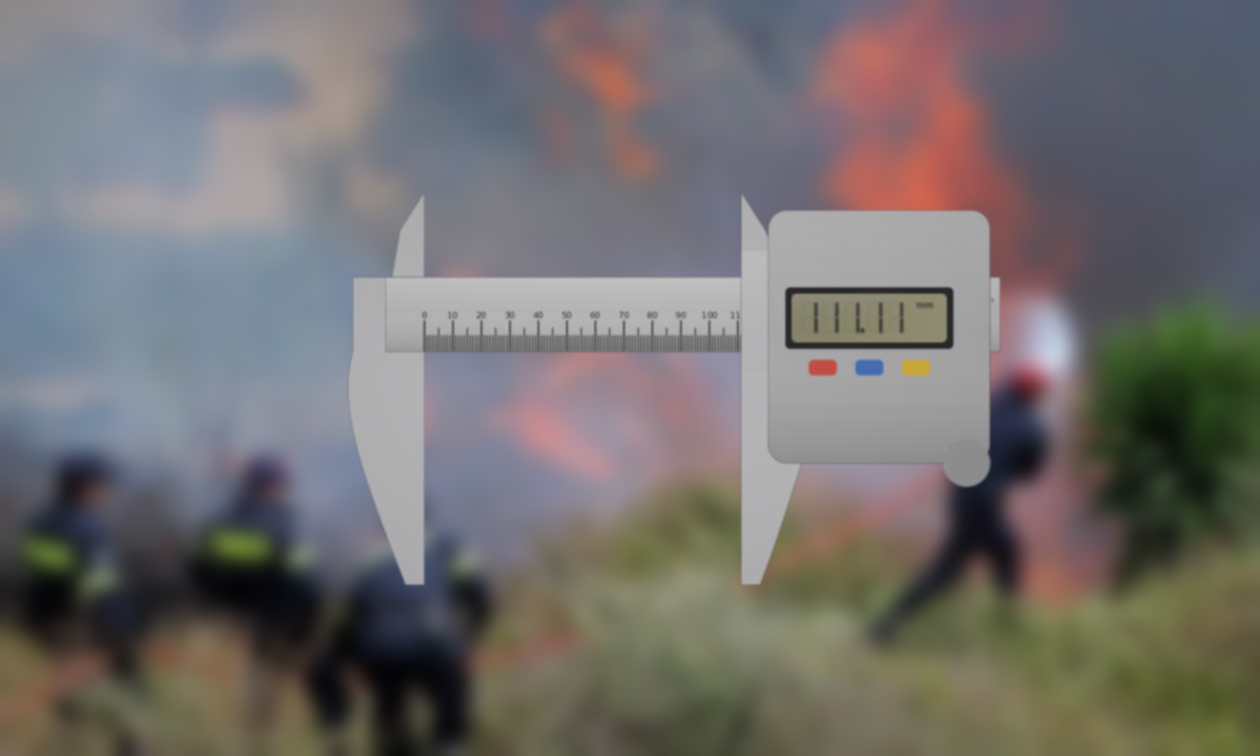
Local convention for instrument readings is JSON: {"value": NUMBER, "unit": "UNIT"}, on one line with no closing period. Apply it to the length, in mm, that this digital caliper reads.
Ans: {"value": 111.11, "unit": "mm"}
